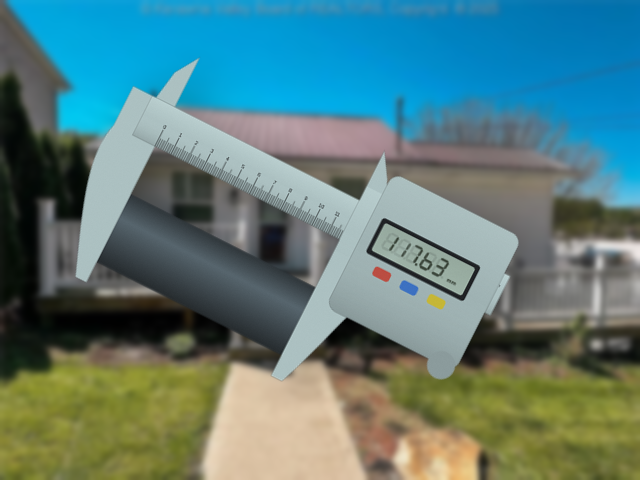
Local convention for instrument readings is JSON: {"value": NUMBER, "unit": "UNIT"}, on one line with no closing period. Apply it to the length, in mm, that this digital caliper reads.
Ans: {"value": 117.63, "unit": "mm"}
